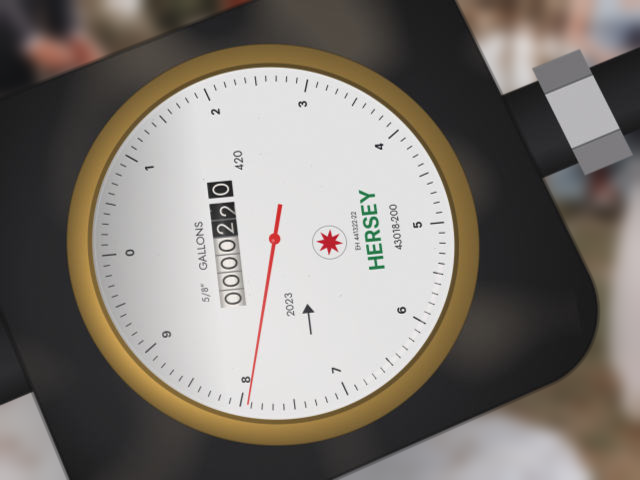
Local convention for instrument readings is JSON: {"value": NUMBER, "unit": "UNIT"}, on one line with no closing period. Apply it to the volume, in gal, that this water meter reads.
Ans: {"value": 217.9, "unit": "gal"}
